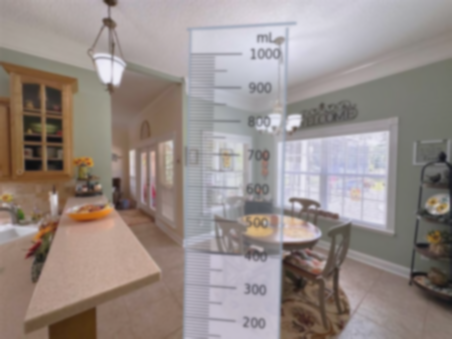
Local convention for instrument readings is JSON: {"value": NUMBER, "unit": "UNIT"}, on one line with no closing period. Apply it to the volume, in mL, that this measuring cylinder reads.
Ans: {"value": 400, "unit": "mL"}
